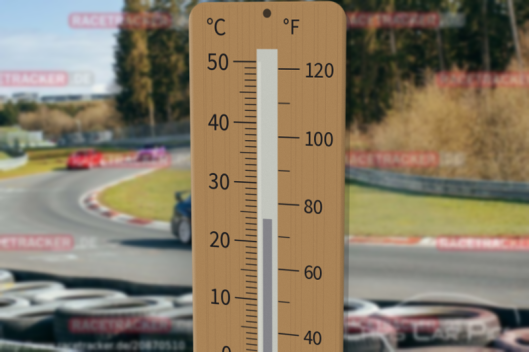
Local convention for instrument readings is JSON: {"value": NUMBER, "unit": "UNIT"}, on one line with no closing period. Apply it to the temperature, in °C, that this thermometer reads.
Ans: {"value": 24, "unit": "°C"}
